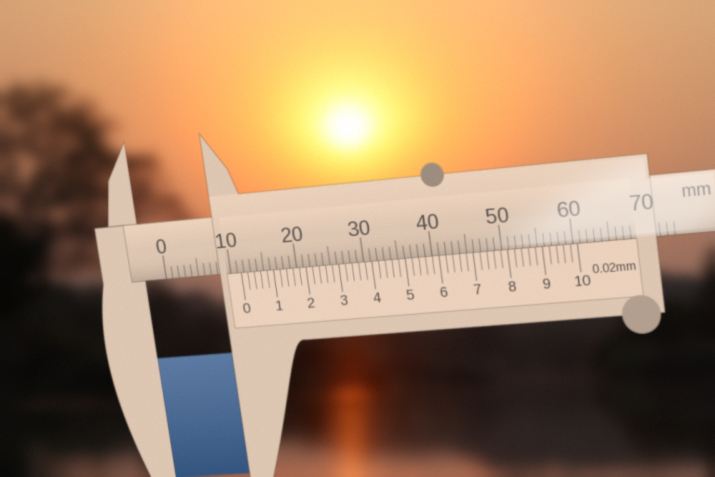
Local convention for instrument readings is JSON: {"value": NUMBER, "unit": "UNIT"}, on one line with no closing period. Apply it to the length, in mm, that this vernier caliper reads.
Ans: {"value": 11.6, "unit": "mm"}
